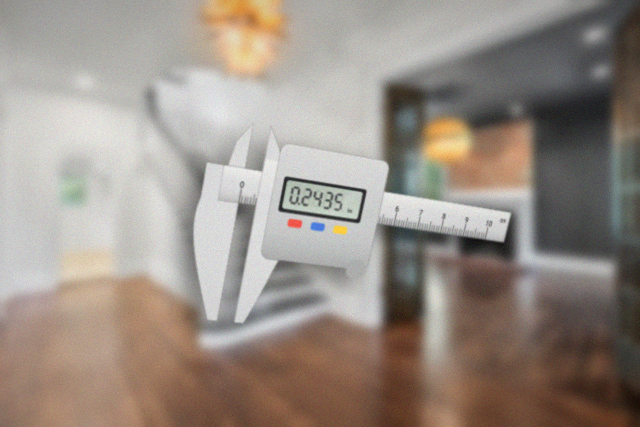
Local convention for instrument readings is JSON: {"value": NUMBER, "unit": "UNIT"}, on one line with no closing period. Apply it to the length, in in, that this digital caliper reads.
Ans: {"value": 0.2435, "unit": "in"}
